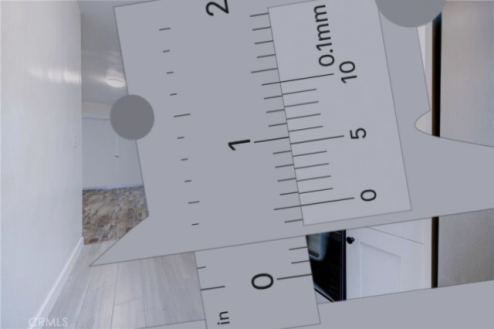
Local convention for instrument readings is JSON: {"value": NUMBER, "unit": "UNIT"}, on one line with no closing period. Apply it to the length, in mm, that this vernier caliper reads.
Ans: {"value": 5.0, "unit": "mm"}
